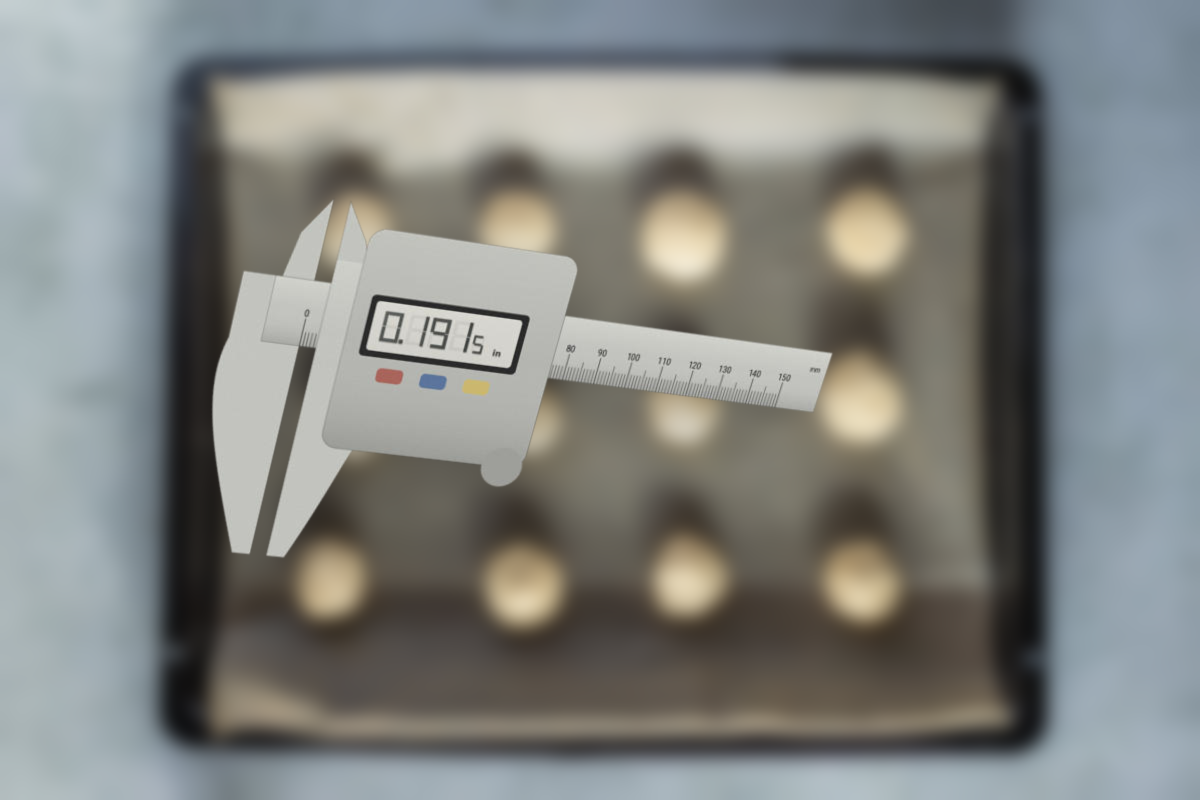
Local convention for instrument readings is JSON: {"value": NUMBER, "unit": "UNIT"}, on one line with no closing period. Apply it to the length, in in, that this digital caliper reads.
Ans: {"value": 0.1915, "unit": "in"}
